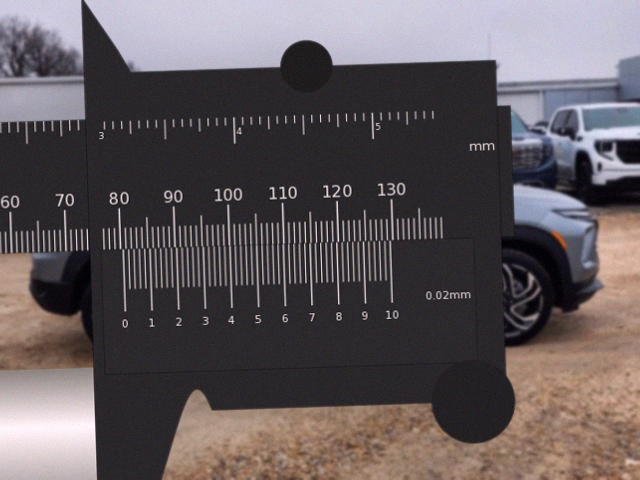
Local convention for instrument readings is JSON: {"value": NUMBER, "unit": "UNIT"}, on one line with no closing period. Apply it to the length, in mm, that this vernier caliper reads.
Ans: {"value": 80.5, "unit": "mm"}
